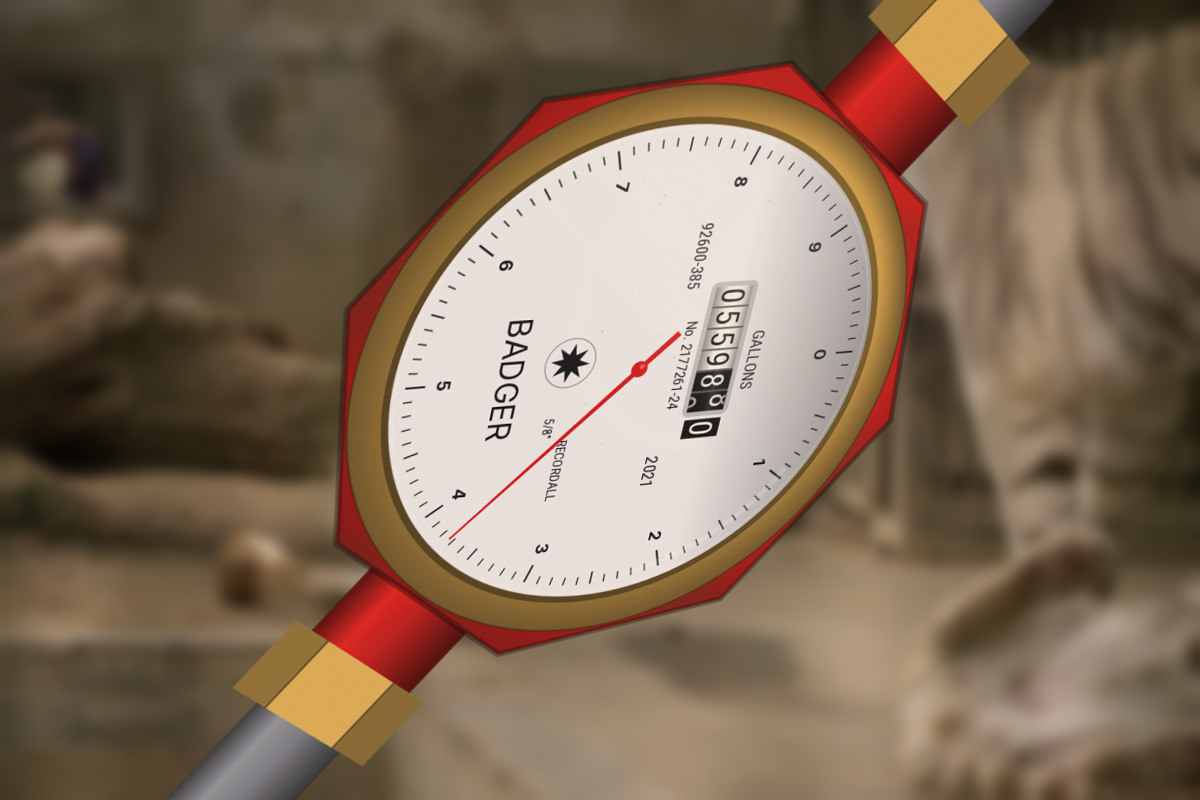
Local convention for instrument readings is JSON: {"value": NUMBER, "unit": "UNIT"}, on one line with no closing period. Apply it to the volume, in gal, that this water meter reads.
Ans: {"value": 559883.7, "unit": "gal"}
